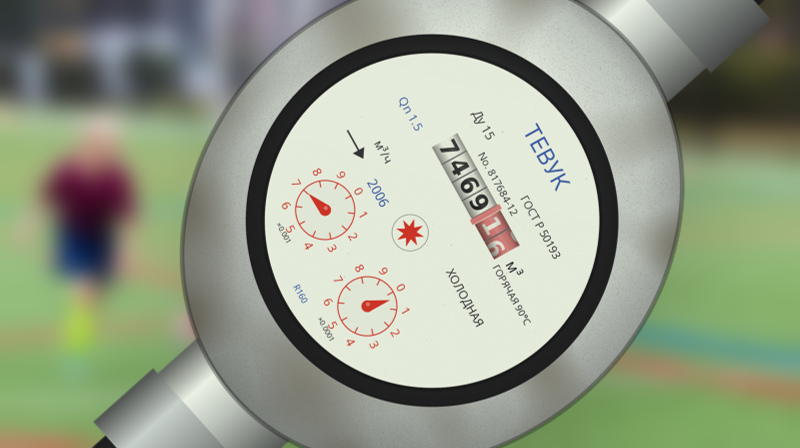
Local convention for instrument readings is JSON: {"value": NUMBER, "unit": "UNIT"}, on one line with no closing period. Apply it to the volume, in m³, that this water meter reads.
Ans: {"value": 7469.1570, "unit": "m³"}
